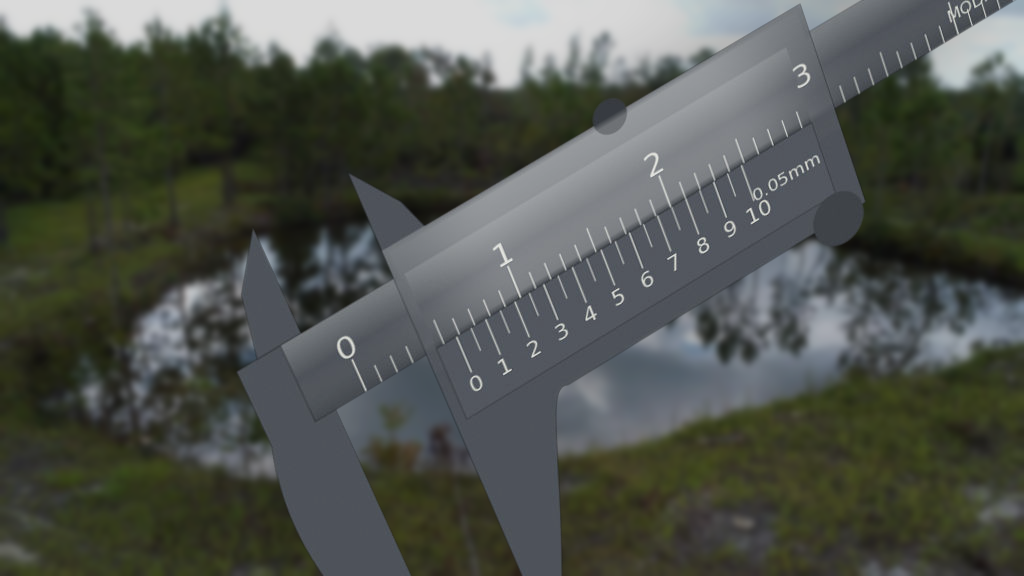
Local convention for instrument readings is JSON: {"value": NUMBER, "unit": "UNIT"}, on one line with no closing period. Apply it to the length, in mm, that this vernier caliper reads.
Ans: {"value": 5.8, "unit": "mm"}
